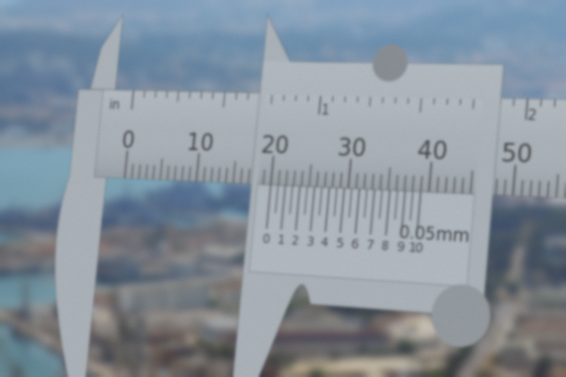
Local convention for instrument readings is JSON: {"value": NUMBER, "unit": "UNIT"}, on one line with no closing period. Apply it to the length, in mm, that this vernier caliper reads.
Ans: {"value": 20.0, "unit": "mm"}
